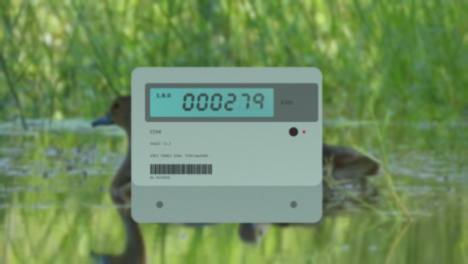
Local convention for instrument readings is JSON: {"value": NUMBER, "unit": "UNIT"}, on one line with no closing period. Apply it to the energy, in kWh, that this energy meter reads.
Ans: {"value": 279, "unit": "kWh"}
